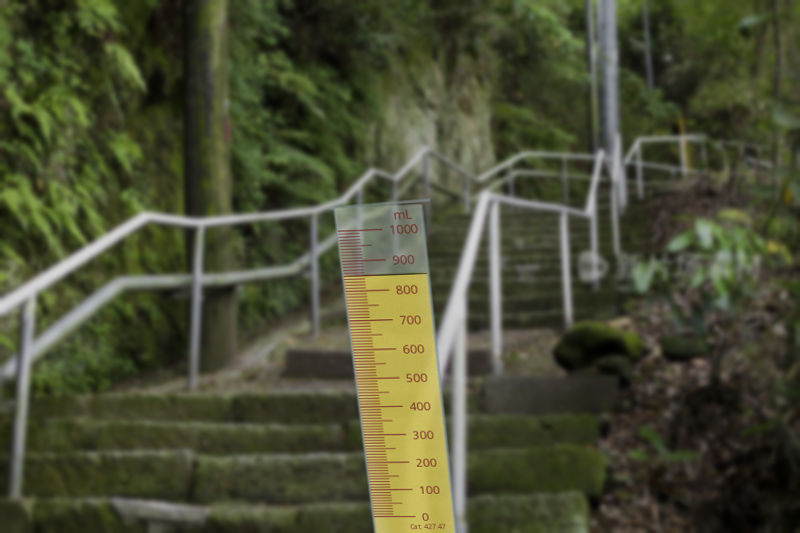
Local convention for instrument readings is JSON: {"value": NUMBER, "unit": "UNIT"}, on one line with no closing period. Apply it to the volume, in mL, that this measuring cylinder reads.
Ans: {"value": 850, "unit": "mL"}
